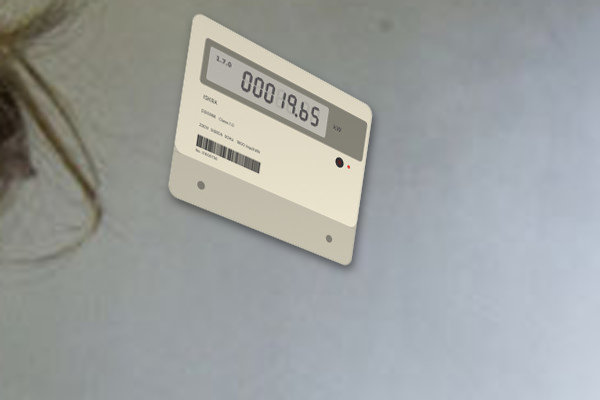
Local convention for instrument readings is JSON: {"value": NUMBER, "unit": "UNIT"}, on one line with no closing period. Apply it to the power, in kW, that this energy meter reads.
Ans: {"value": 19.65, "unit": "kW"}
